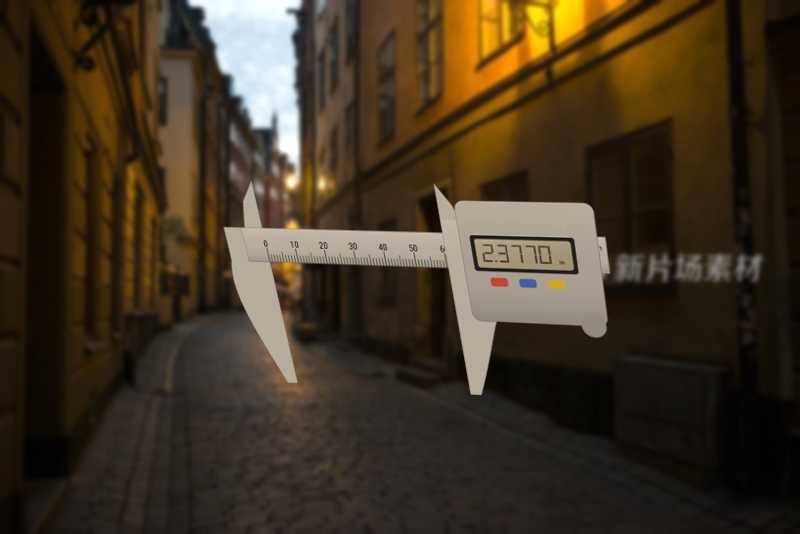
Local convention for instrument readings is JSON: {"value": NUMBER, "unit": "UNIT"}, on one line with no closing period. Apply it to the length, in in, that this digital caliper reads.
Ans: {"value": 2.3770, "unit": "in"}
